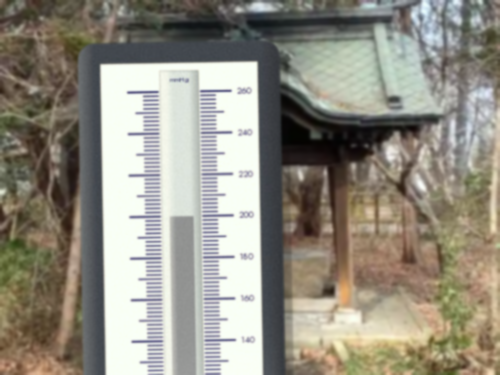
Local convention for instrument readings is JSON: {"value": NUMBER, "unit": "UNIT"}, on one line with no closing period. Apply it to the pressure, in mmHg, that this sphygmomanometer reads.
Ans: {"value": 200, "unit": "mmHg"}
